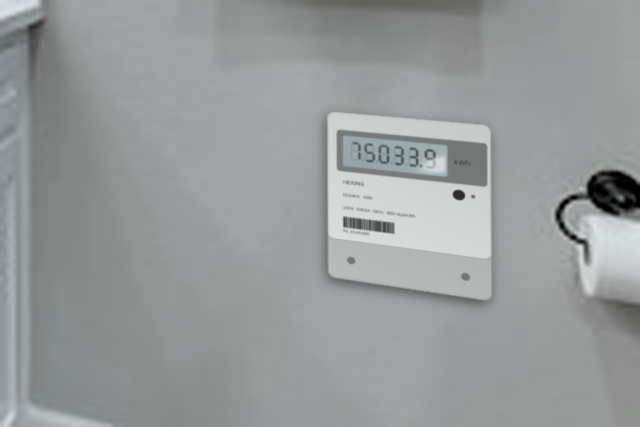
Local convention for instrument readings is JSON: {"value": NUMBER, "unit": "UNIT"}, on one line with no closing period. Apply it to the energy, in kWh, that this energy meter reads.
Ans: {"value": 75033.9, "unit": "kWh"}
